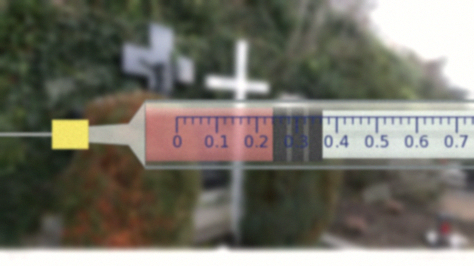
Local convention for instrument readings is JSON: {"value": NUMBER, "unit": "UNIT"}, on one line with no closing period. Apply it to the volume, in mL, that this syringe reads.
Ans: {"value": 0.24, "unit": "mL"}
